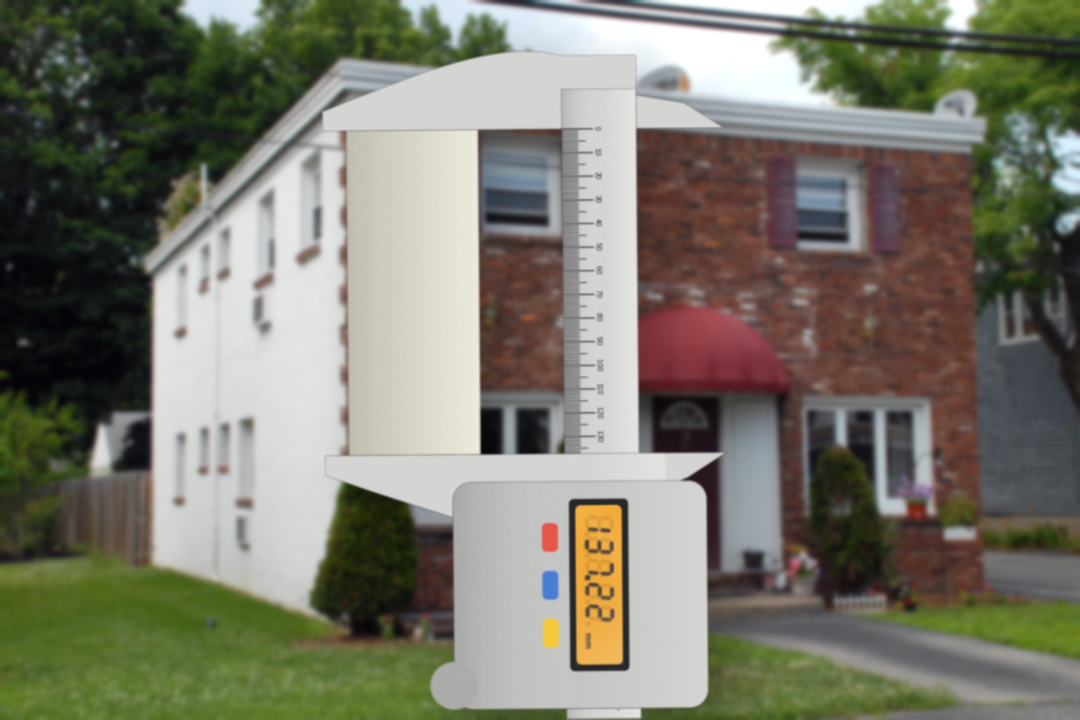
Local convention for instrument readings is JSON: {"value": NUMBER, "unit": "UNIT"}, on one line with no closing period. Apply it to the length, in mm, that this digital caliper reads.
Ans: {"value": 137.22, "unit": "mm"}
